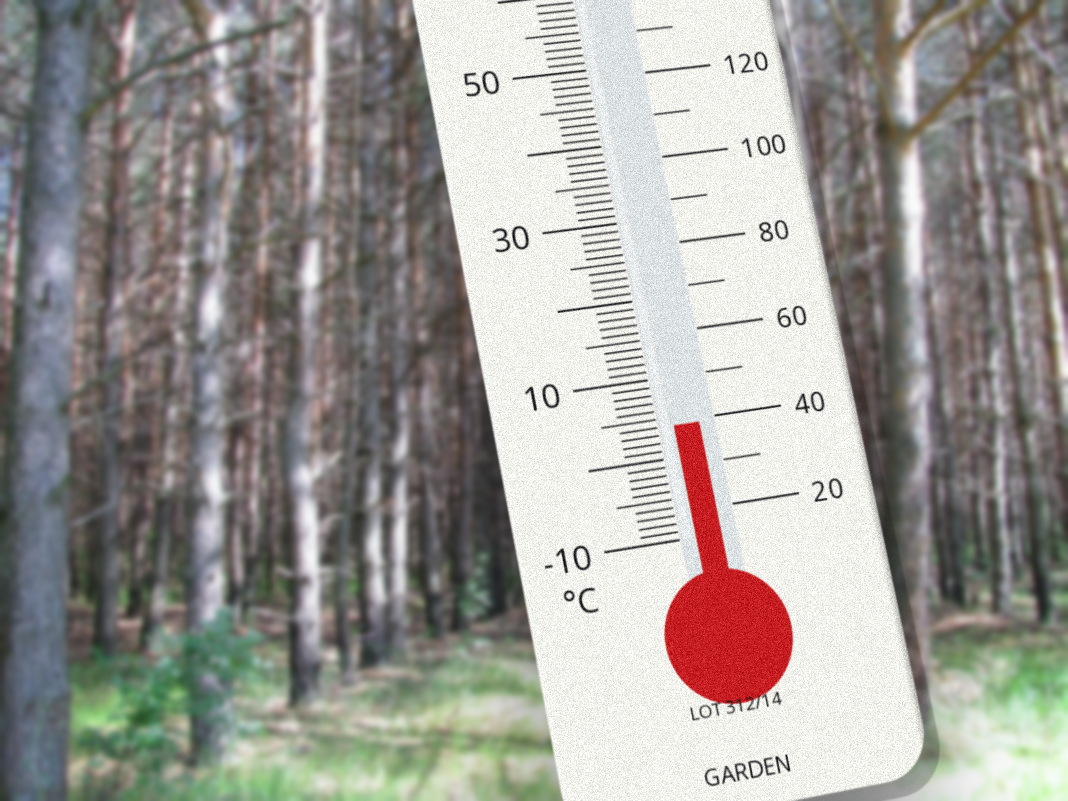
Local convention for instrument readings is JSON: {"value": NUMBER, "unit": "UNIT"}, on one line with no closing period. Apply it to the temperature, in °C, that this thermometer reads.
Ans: {"value": 4, "unit": "°C"}
